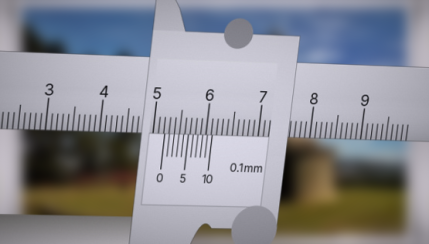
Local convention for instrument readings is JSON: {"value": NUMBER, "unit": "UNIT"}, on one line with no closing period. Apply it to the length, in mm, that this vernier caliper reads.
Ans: {"value": 52.2, "unit": "mm"}
